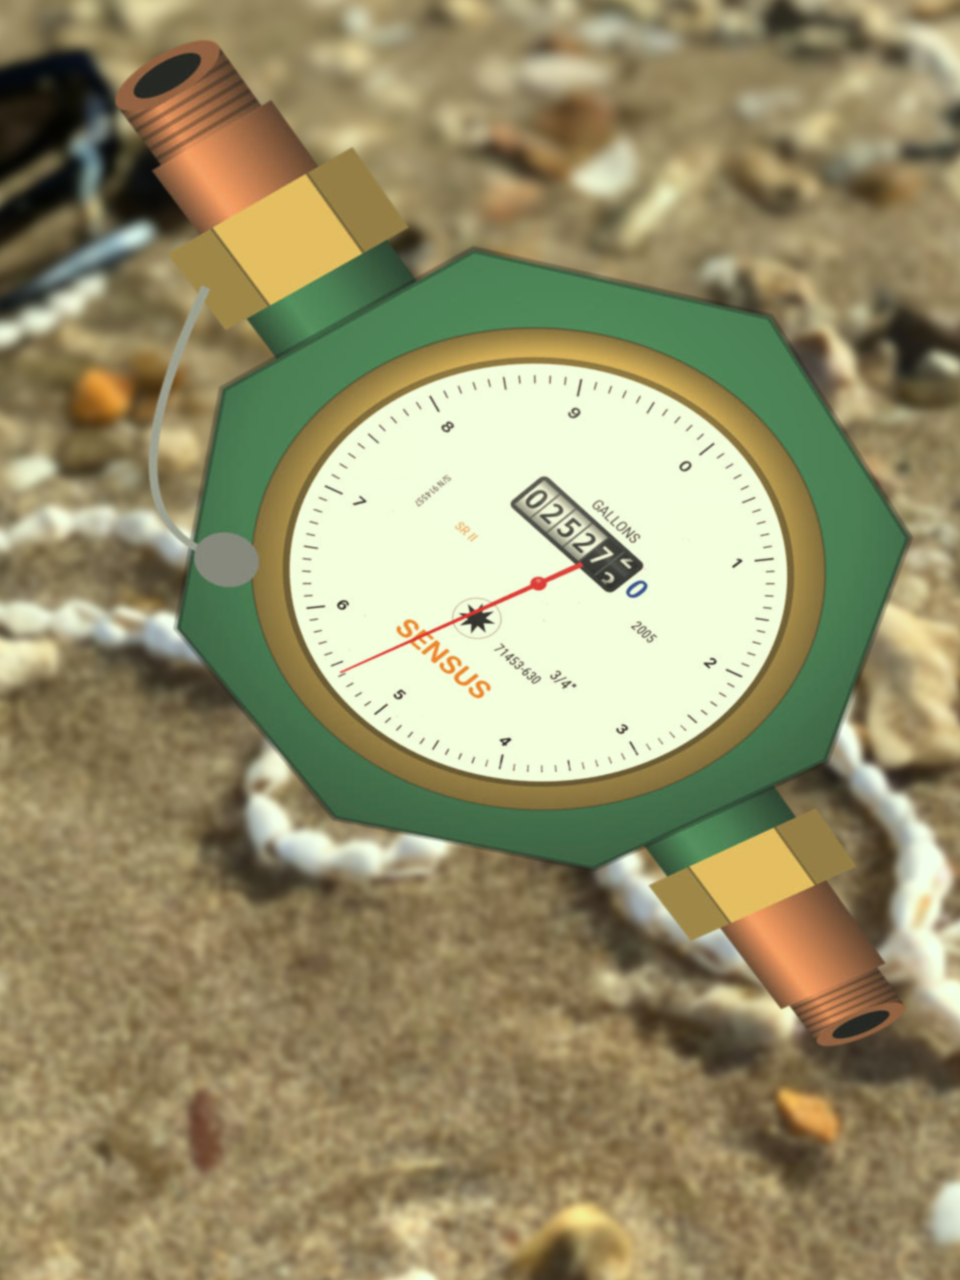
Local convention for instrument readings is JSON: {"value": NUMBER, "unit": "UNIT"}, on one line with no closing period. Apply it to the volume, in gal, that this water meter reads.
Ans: {"value": 252725.4, "unit": "gal"}
